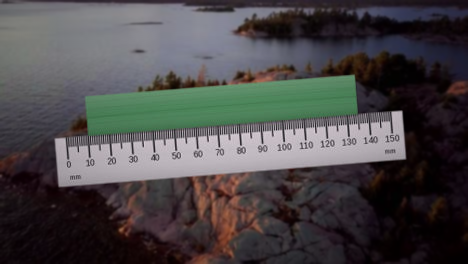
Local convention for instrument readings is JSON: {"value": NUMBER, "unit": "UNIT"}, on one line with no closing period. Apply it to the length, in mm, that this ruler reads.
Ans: {"value": 125, "unit": "mm"}
